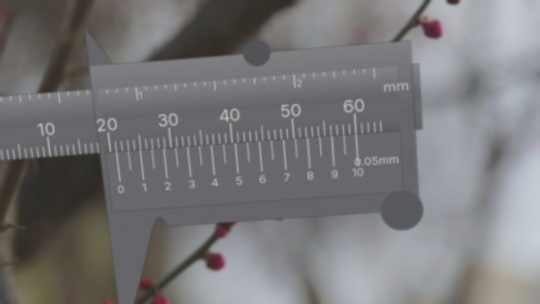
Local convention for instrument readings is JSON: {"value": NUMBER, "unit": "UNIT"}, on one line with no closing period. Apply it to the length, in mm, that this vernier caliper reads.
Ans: {"value": 21.0, "unit": "mm"}
